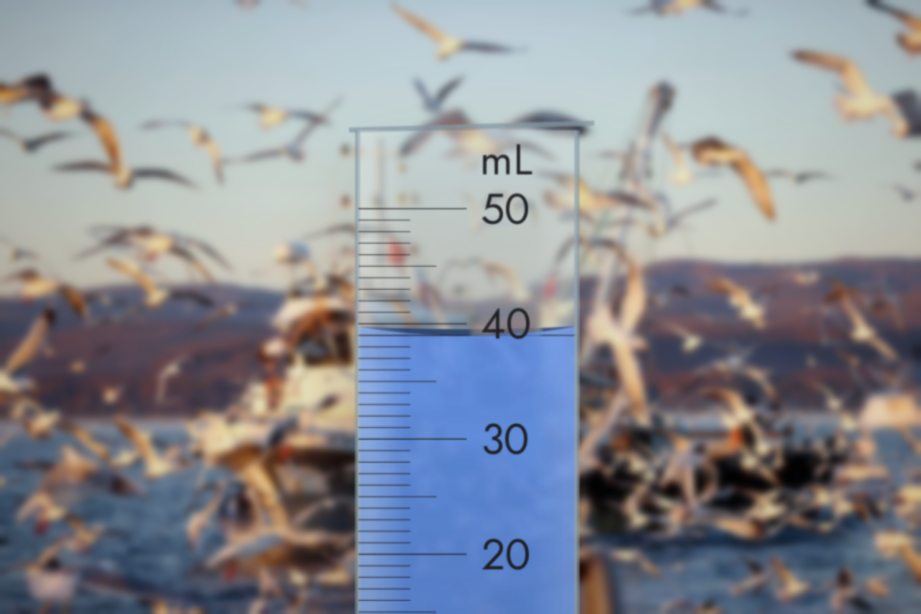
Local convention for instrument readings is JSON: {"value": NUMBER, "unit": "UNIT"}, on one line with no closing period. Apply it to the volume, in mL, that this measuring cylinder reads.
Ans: {"value": 39, "unit": "mL"}
